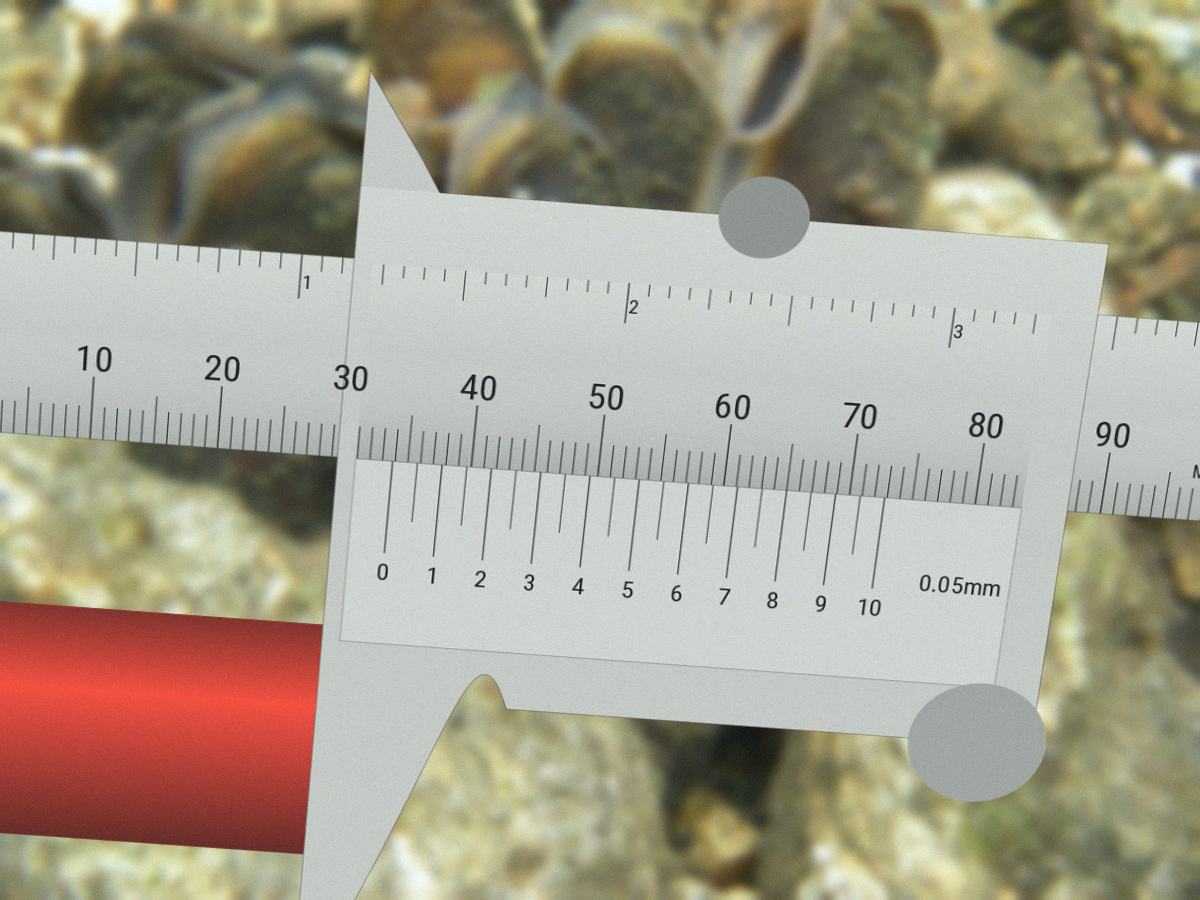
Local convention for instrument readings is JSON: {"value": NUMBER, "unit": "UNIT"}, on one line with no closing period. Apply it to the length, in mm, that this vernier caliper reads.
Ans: {"value": 33.8, "unit": "mm"}
